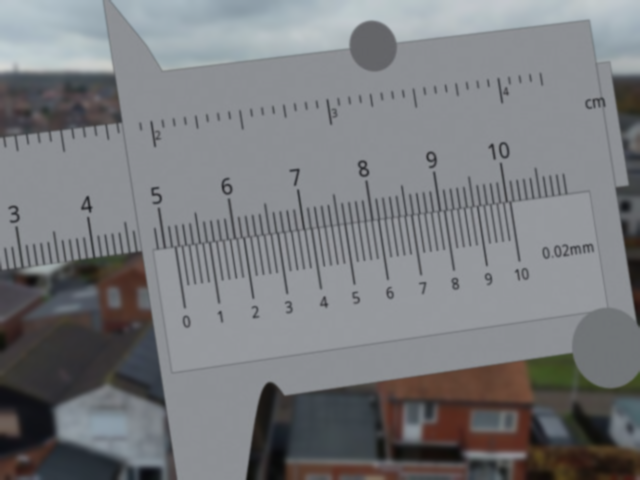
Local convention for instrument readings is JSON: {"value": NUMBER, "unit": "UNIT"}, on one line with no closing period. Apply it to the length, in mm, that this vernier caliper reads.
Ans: {"value": 51.5, "unit": "mm"}
